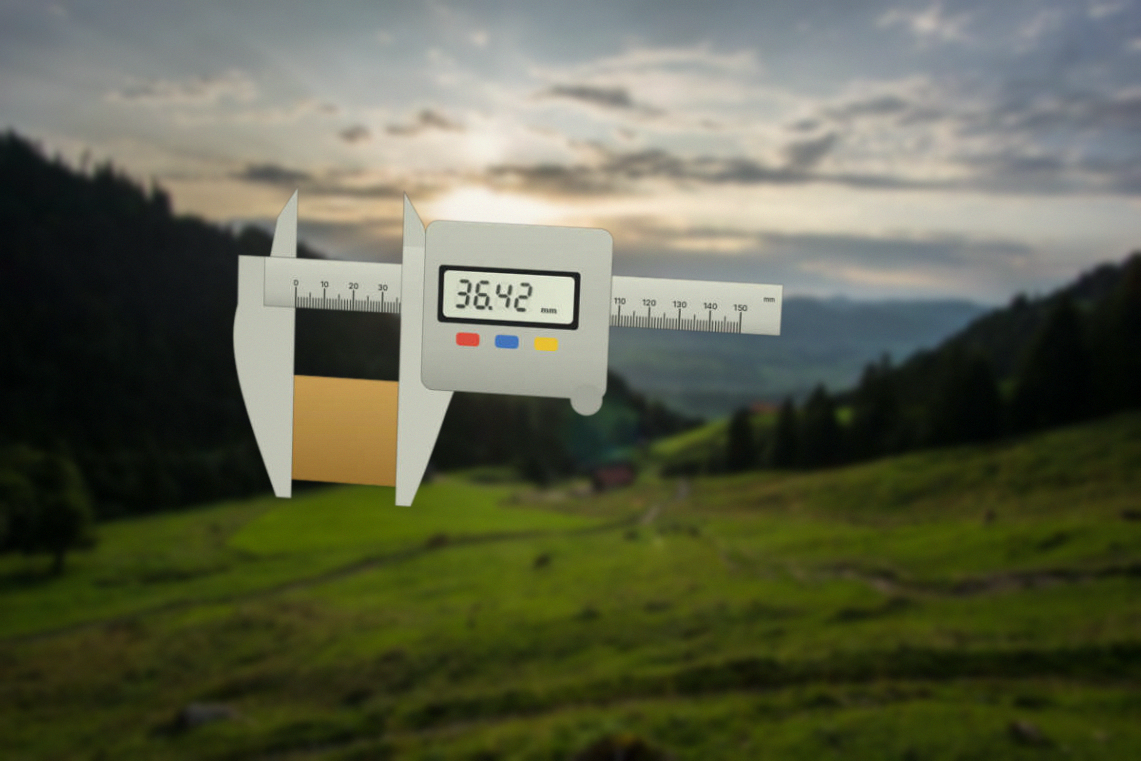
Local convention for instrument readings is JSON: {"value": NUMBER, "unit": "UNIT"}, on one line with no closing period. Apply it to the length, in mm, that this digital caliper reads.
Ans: {"value": 36.42, "unit": "mm"}
